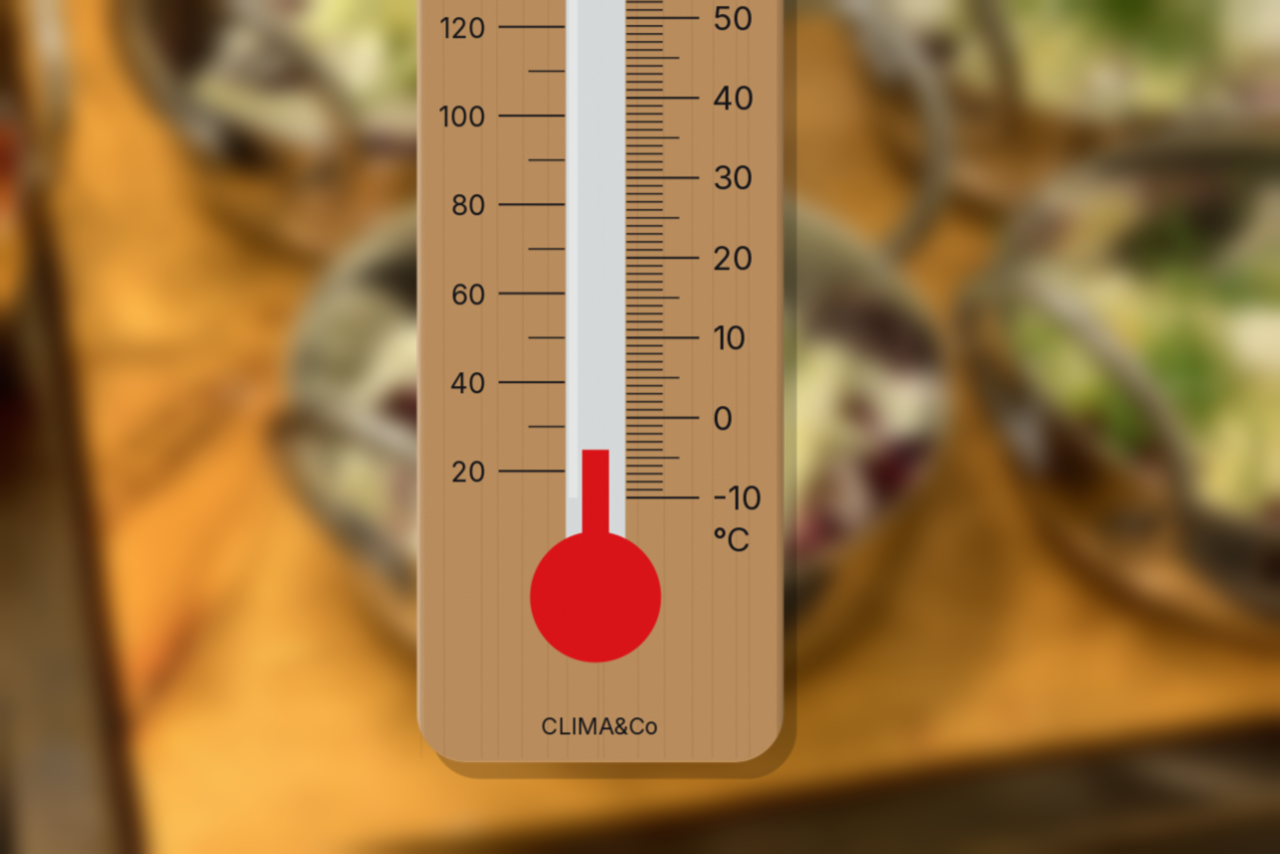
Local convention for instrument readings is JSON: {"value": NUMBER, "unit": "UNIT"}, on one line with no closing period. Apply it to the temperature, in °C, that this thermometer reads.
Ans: {"value": -4, "unit": "°C"}
